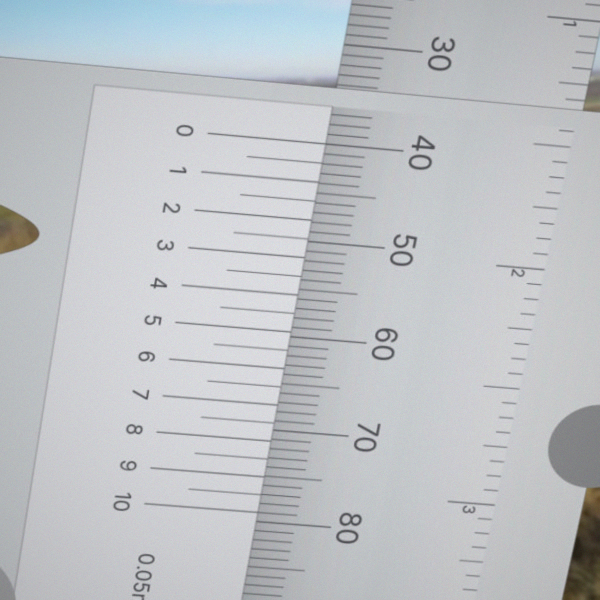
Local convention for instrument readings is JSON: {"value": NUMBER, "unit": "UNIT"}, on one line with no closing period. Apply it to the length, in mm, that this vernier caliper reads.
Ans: {"value": 40.0, "unit": "mm"}
